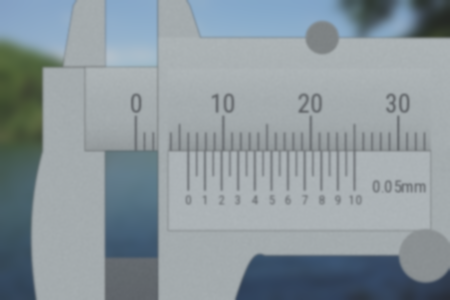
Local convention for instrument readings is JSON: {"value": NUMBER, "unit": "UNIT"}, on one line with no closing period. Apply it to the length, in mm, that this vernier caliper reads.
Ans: {"value": 6.0, "unit": "mm"}
